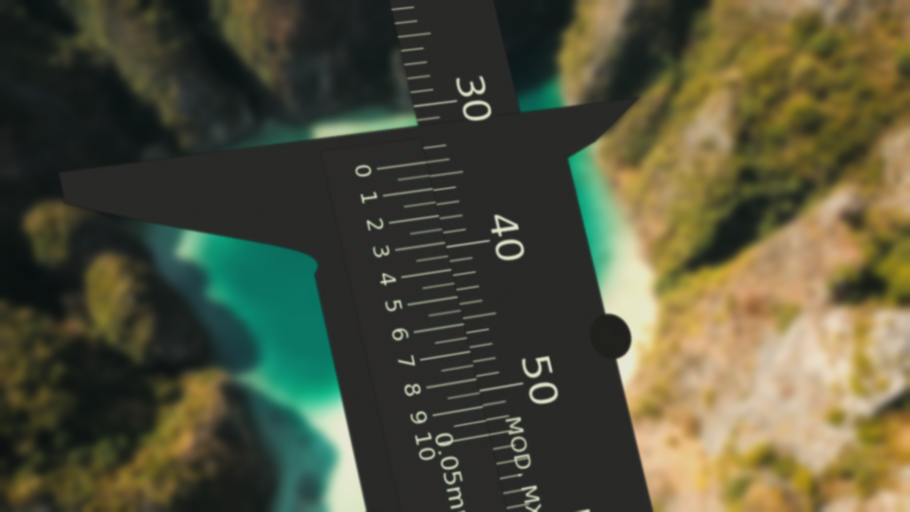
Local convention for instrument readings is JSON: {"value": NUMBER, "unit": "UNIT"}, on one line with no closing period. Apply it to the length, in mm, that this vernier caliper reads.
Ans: {"value": 34.0, "unit": "mm"}
